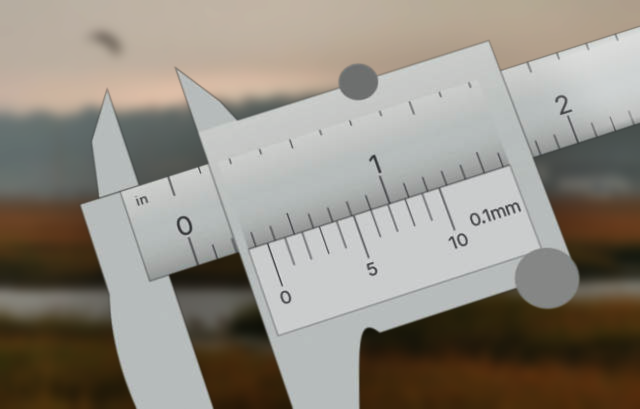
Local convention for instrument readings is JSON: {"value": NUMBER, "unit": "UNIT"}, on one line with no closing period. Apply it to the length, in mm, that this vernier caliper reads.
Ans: {"value": 3.6, "unit": "mm"}
